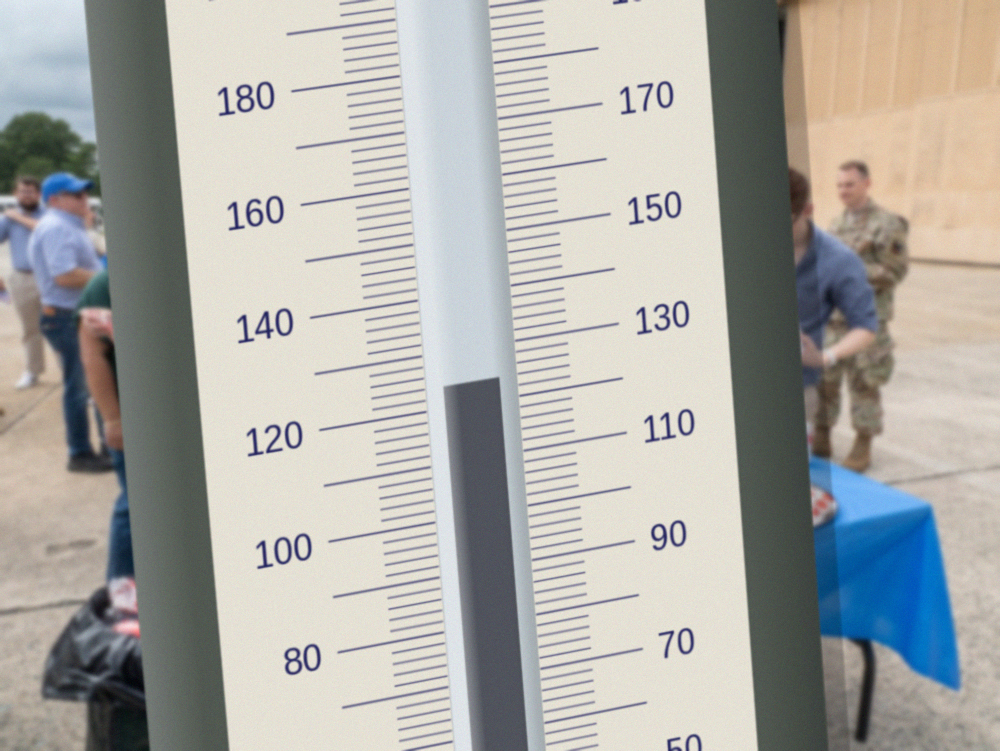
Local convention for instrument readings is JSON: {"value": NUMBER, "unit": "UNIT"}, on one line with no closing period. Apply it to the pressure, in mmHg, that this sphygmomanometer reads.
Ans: {"value": 124, "unit": "mmHg"}
